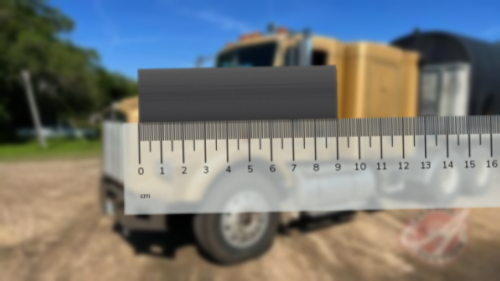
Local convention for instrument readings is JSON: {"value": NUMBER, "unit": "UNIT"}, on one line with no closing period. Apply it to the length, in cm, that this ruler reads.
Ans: {"value": 9, "unit": "cm"}
